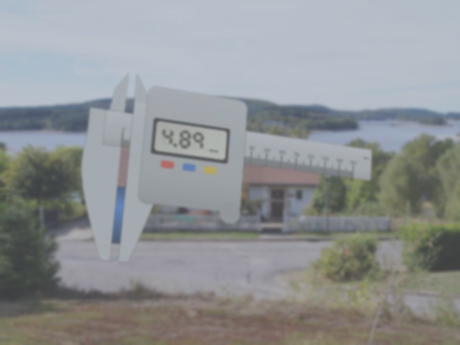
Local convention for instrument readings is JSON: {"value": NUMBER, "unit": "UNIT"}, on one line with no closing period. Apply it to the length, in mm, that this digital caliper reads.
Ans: {"value": 4.89, "unit": "mm"}
